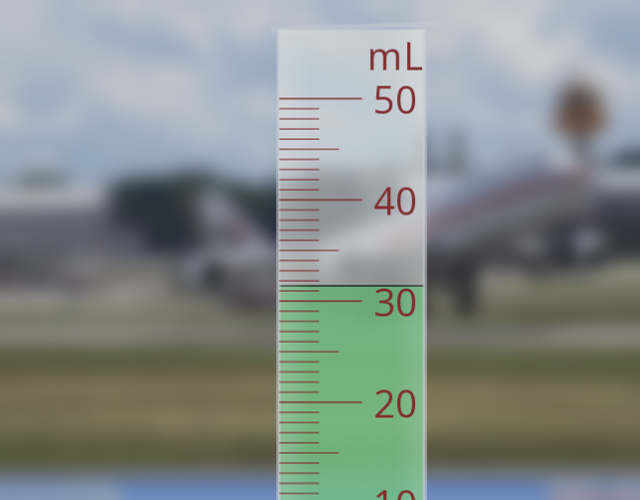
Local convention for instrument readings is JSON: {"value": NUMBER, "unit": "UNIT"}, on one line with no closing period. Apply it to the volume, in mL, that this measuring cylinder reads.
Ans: {"value": 31.5, "unit": "mL"}
